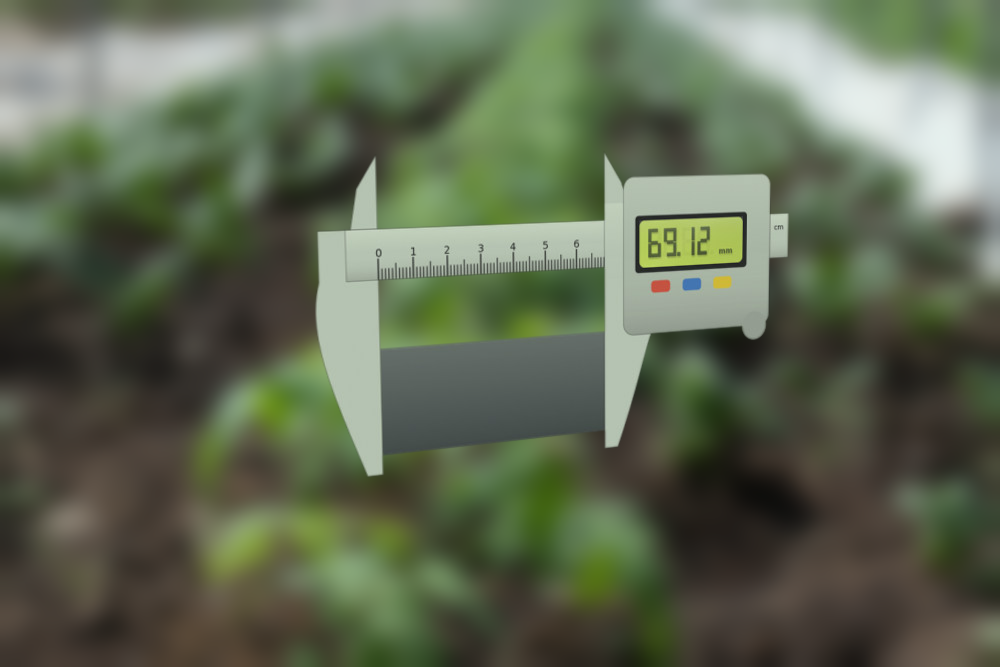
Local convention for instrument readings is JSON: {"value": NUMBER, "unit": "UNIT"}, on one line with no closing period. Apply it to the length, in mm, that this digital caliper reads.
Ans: {"value": 69.12, "unit": "mm"}
